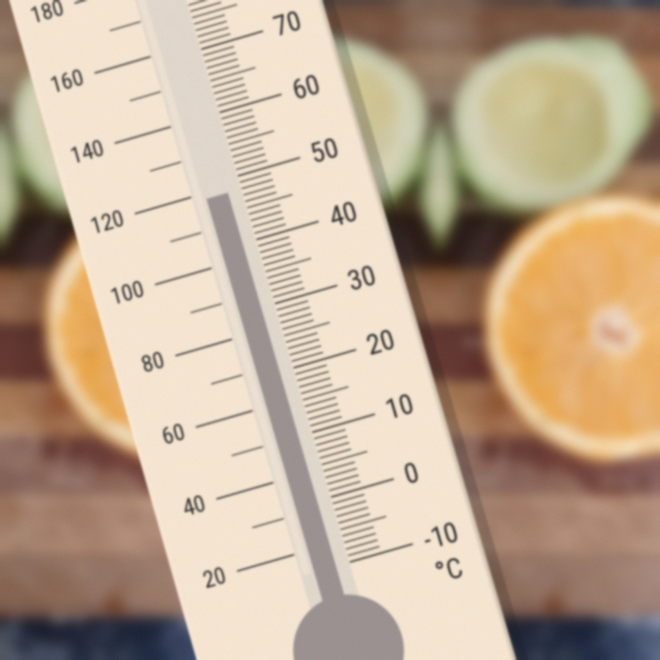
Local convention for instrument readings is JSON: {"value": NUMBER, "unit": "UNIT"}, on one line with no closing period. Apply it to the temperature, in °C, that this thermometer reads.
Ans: {"value": 48, "unit": "°C"}
